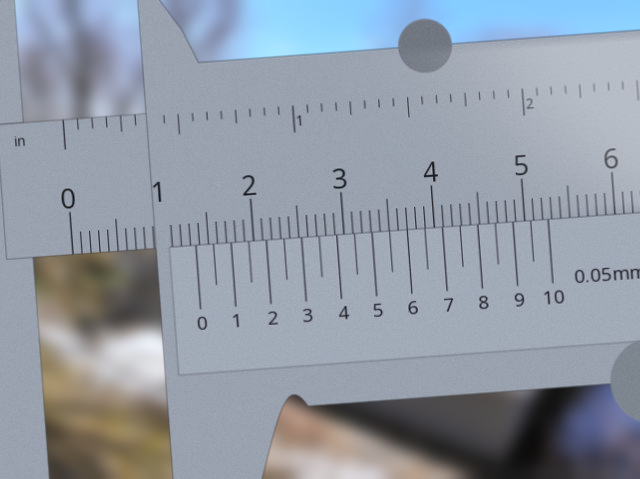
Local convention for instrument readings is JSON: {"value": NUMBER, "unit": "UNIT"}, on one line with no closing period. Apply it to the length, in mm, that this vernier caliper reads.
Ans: {"value": 13.6, "unit": "mm"}
